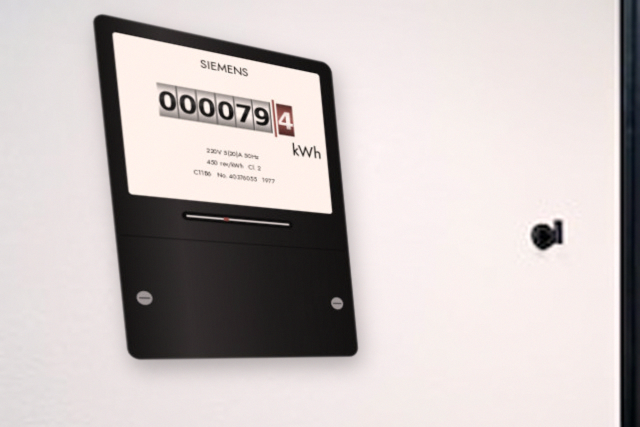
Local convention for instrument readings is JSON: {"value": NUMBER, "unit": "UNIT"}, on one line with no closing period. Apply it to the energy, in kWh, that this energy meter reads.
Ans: {"value": 79.4, "unit": "kWh"}
